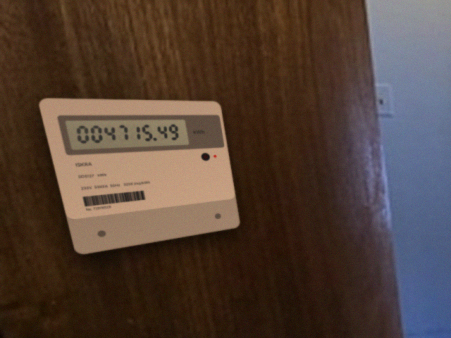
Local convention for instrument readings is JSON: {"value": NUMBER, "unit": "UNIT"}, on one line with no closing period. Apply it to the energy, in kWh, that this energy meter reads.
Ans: {"value": 4715.49, "unit": "kWh"}
